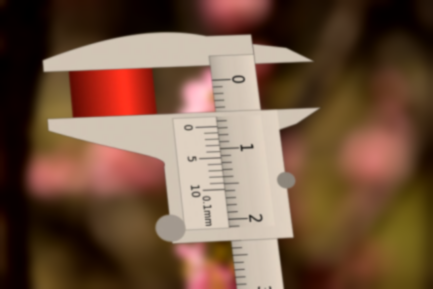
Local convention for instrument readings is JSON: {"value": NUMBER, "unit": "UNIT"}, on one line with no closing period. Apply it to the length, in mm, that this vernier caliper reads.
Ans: {"value": 6.8, "unit": "mm"}
